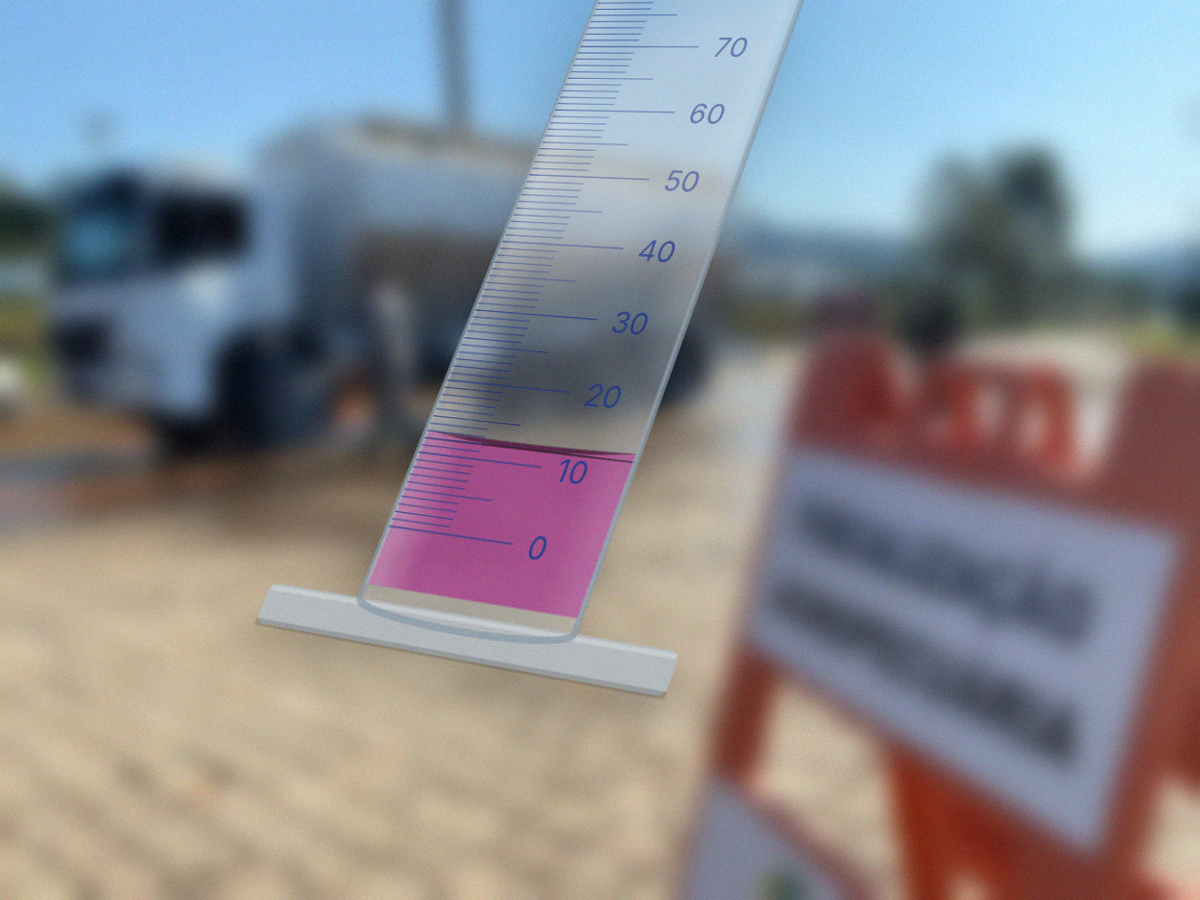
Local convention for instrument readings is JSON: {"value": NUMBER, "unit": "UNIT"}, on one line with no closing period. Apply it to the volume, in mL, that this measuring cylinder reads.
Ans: {"value": 12, "unit": "mL"}
